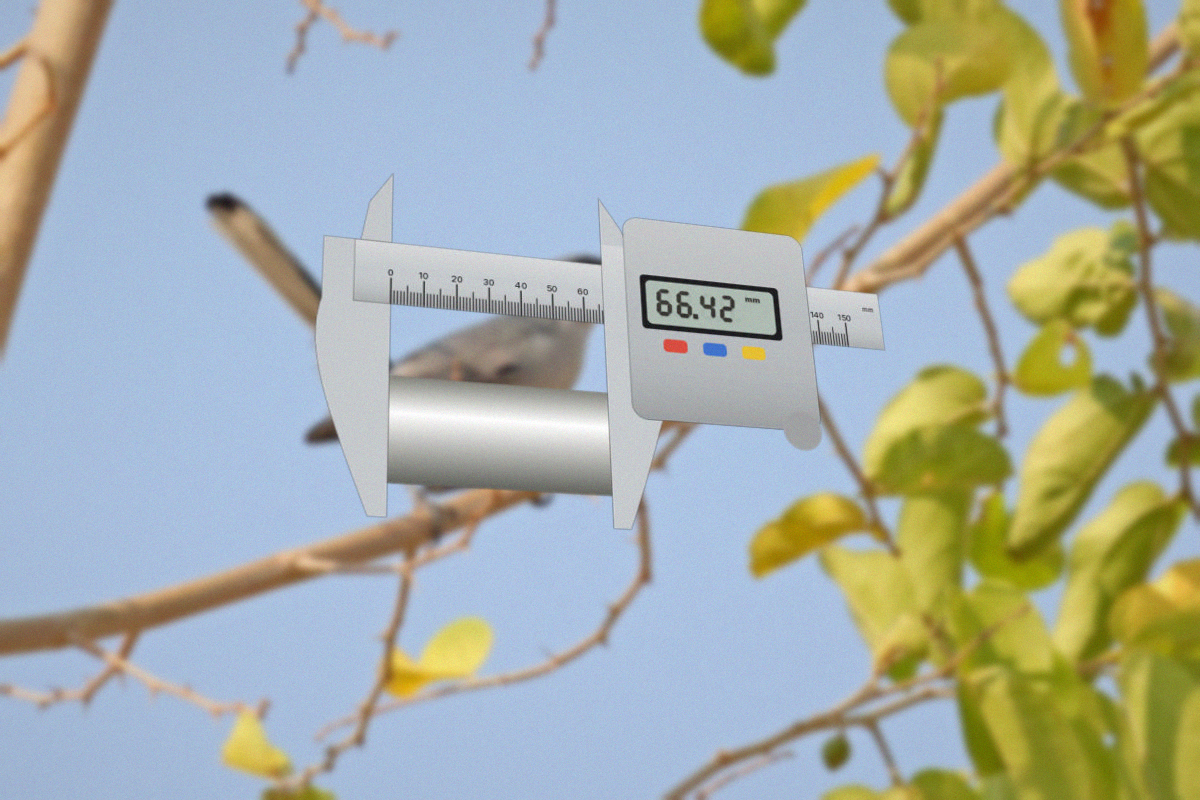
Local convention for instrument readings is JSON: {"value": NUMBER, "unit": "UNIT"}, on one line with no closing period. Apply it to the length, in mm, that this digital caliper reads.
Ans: {"value": 66.42, "unit": "mm"}
